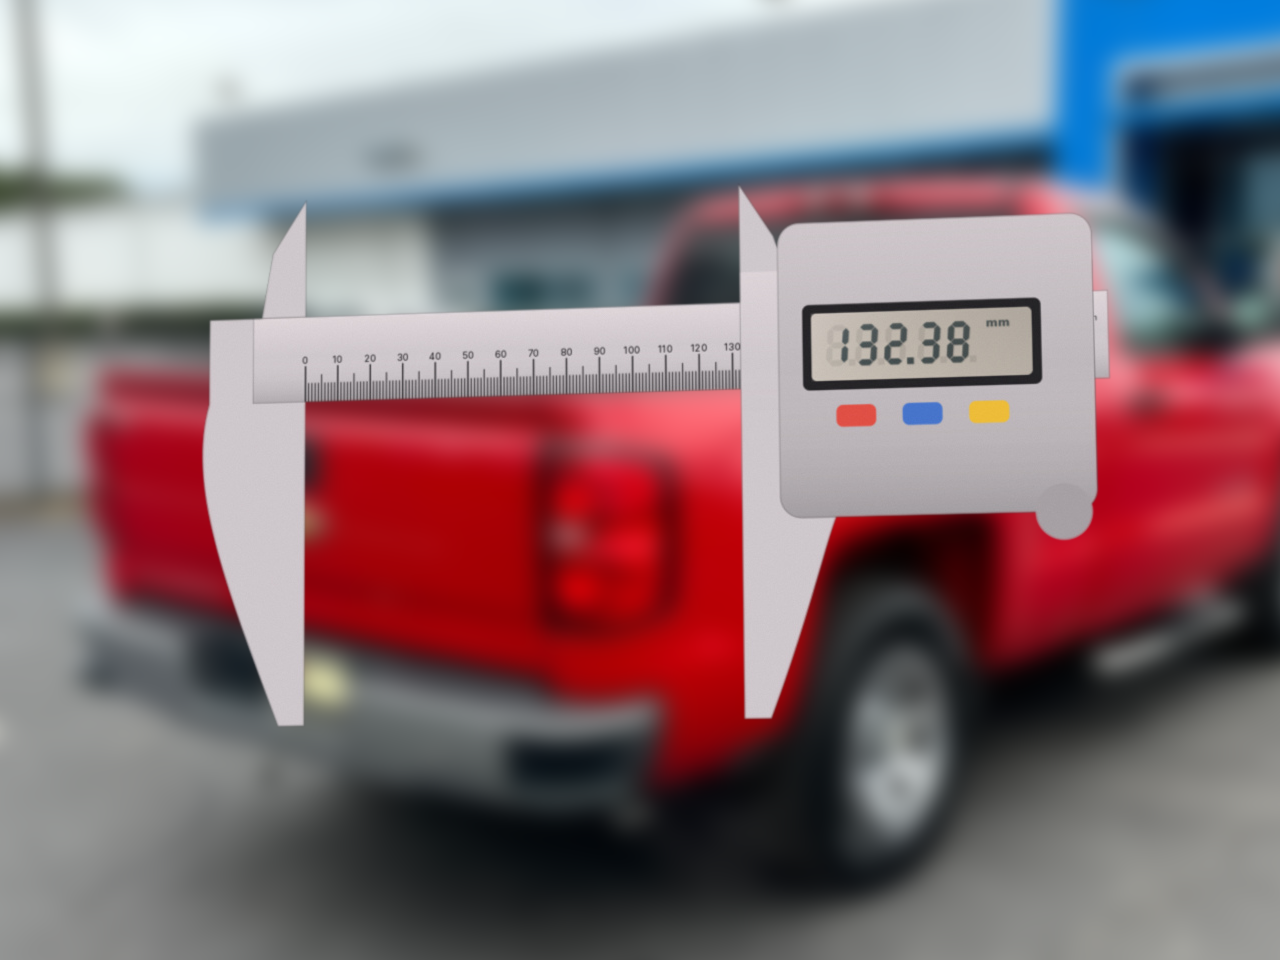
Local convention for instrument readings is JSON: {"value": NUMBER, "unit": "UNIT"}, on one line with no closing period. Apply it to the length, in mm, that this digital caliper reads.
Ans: {"value": 132.38, "unit": "mm"}
